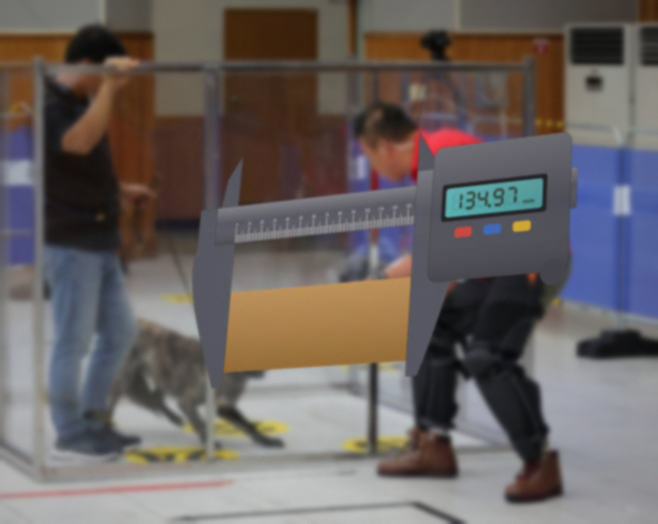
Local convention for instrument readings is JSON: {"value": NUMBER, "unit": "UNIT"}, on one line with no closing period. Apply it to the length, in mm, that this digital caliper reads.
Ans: {"value": 134.97, "unit": "mm"}
